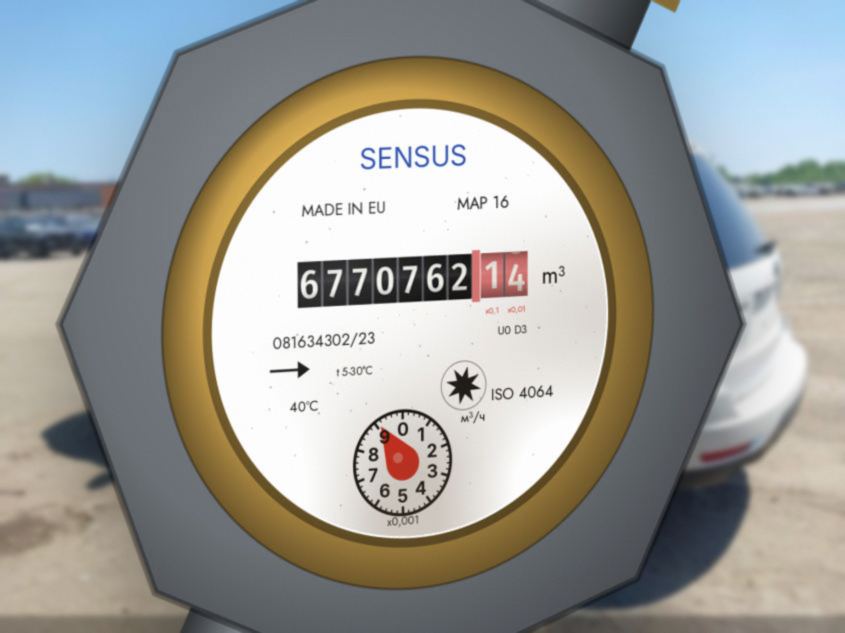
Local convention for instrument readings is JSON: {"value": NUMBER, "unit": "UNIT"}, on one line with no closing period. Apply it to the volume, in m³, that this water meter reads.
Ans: {"value": 6770762.139, "unit": "m³"}
